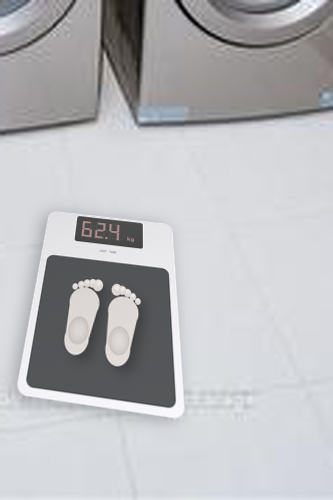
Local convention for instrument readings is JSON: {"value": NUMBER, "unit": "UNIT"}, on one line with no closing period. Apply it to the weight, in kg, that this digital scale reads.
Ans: {"value": 62.4, "unit": "kg"}
